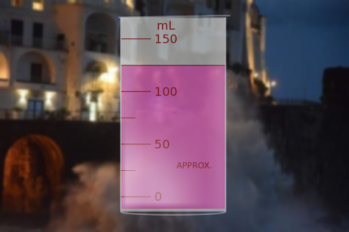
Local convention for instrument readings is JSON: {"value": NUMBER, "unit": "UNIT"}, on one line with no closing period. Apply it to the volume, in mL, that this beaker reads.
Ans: {"value": 125, "unit": "mL"}
